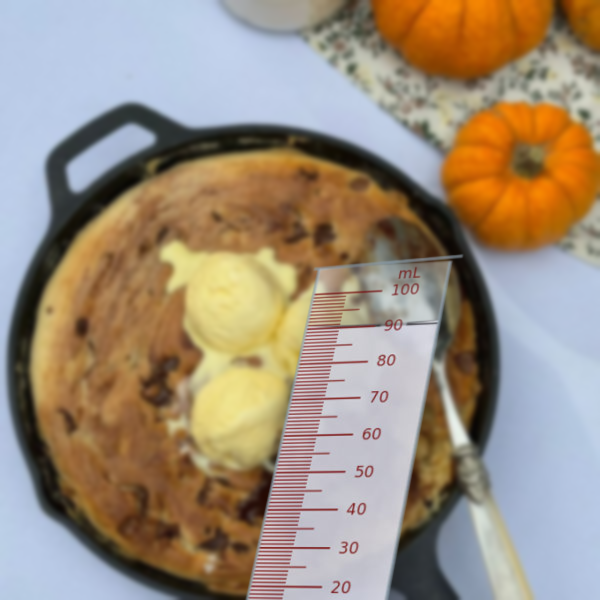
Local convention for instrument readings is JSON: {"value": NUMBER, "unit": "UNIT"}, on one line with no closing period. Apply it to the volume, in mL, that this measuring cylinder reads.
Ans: {"value": 90, "unit": "mL"}
